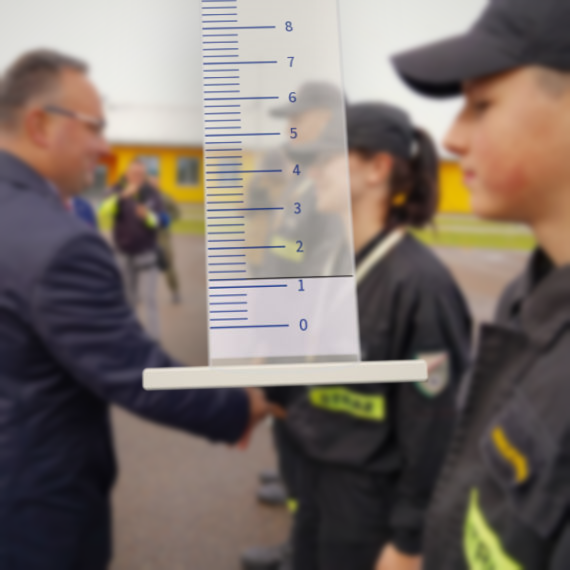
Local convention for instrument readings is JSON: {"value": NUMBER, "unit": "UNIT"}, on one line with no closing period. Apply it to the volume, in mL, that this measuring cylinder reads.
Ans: {"value": 1.2, "unit": "mL"}
